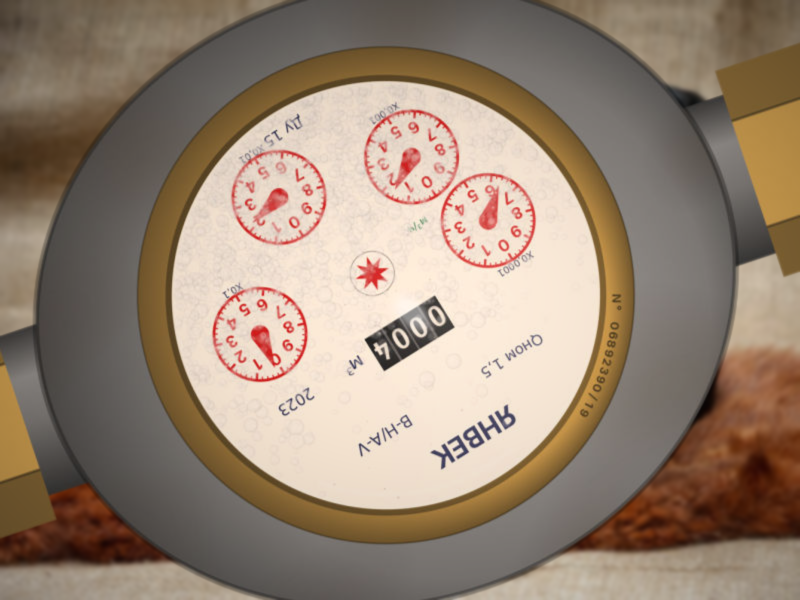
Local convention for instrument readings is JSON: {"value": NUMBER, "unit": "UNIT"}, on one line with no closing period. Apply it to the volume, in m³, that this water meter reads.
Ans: {"value": 4.0216, "unit": "m³"}
